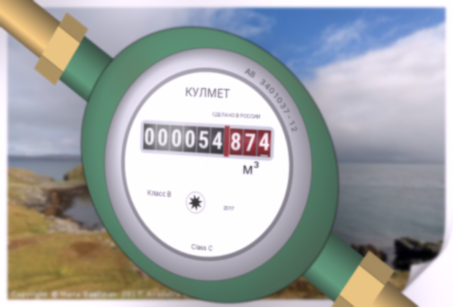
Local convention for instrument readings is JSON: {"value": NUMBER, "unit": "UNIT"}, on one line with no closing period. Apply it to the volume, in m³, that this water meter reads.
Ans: {"value": 54.874, "unit": "m³"}
